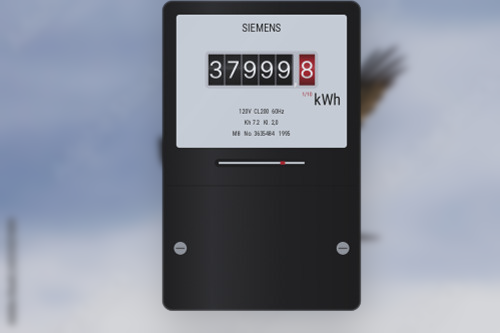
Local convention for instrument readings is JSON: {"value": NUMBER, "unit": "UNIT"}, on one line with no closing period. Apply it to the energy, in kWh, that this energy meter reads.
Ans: {"value": 37999.8, "unit": "kWh"}
